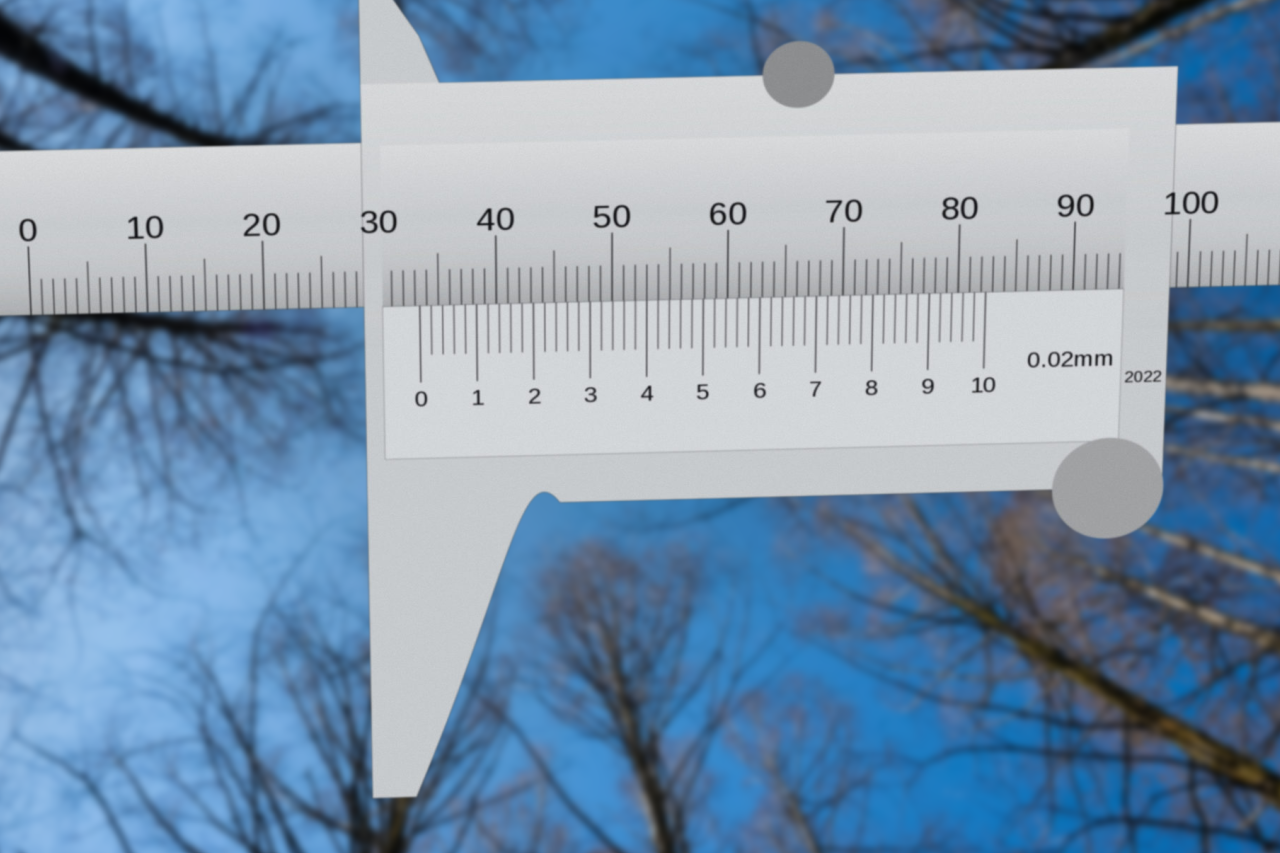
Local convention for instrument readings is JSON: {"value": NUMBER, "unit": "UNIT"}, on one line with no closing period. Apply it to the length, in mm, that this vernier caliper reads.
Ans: {"value": 33.4, "unit": "mm"}
